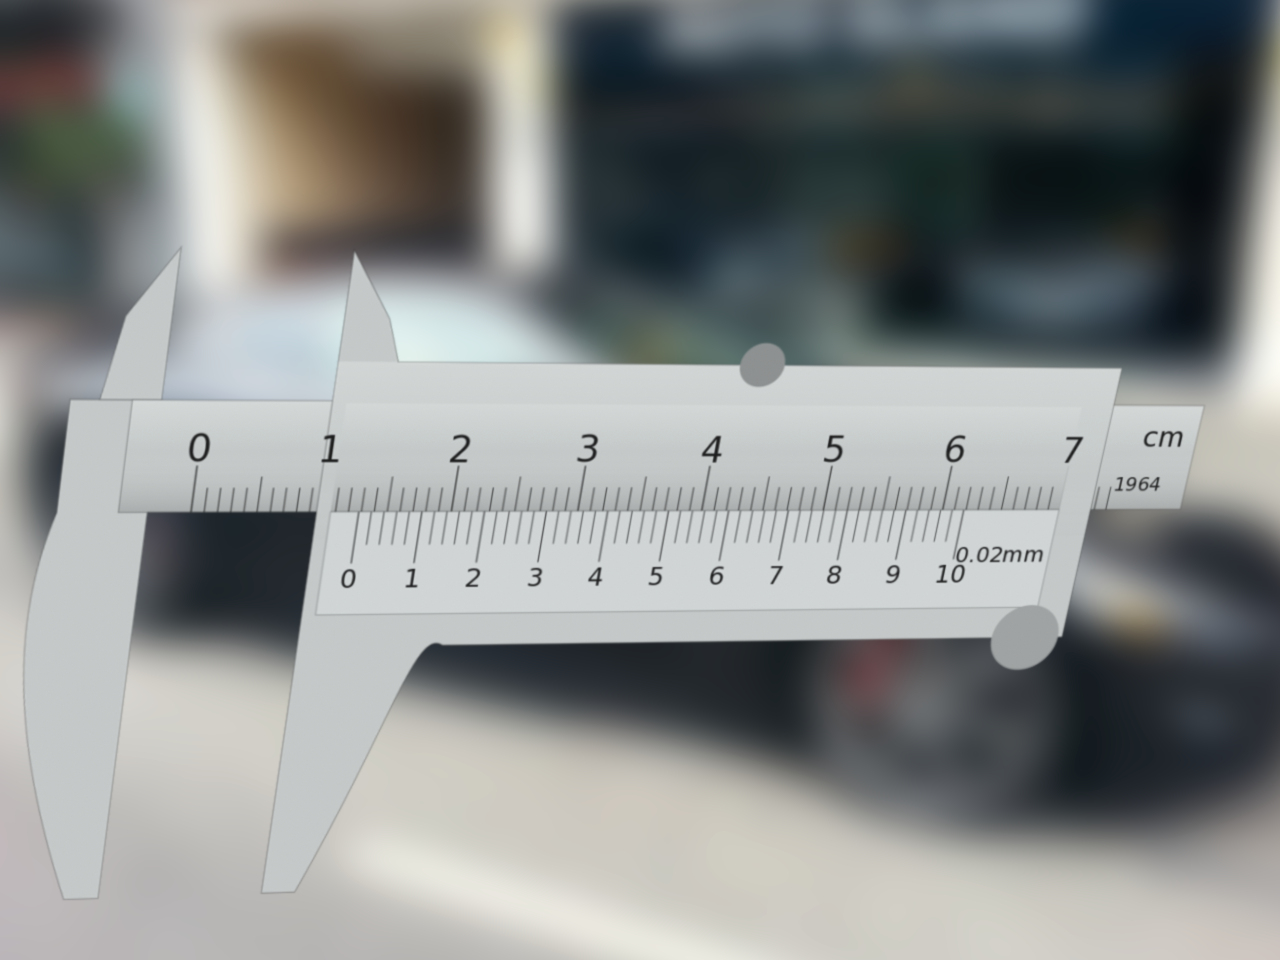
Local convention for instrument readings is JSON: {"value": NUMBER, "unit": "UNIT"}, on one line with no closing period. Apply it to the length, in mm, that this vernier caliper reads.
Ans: {"value": 12.8, "unit": "mm"}
